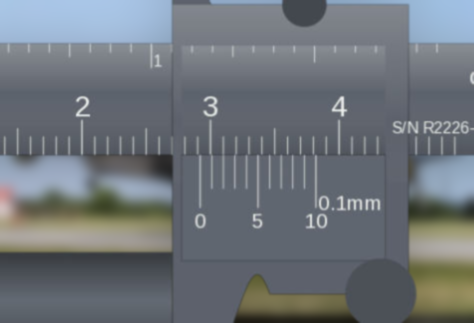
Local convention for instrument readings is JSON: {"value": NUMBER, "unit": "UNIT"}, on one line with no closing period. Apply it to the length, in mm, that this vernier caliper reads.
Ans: {"value": 29.2, "unit": "mm"}
